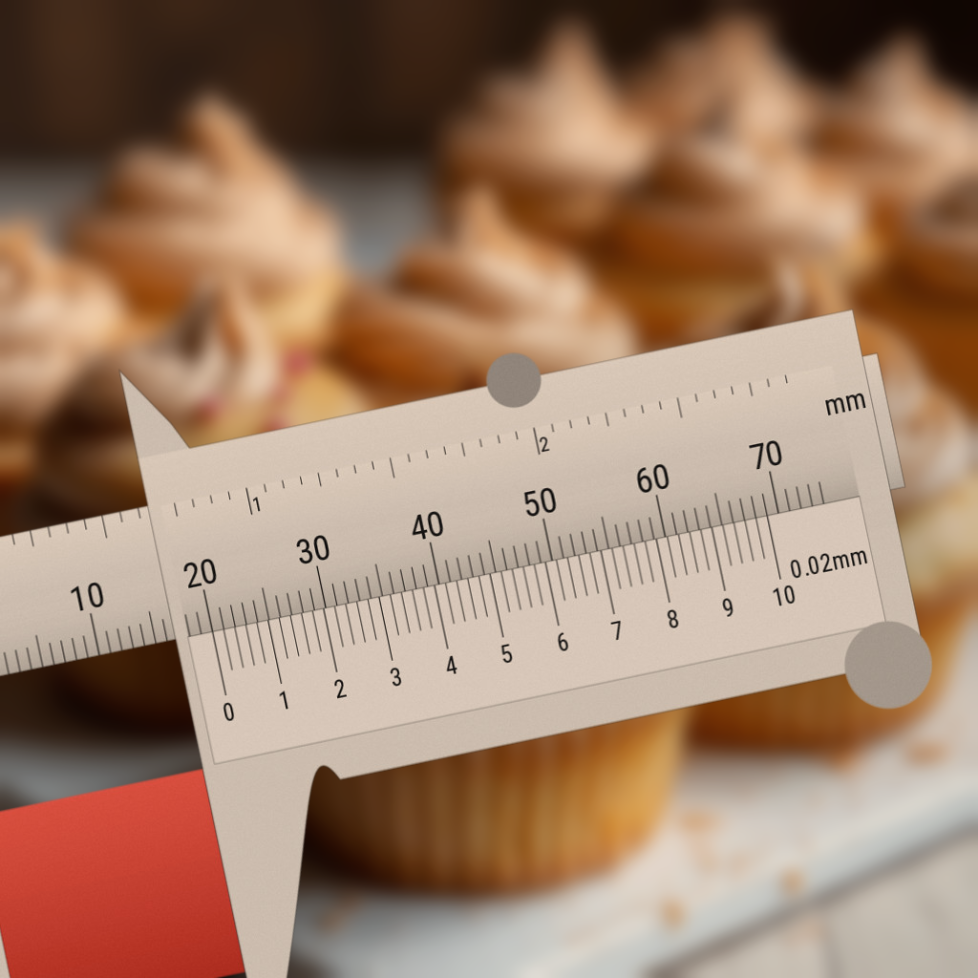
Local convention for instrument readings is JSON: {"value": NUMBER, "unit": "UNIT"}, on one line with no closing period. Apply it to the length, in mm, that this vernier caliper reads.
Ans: {"value": 20.0, "unit": "mm"}
